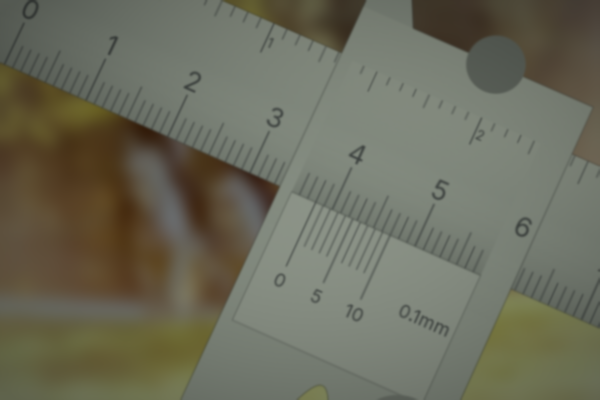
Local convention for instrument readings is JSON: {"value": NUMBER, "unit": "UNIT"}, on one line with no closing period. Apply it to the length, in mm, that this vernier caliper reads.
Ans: {"value": 38.0, "unit": "mm"}
